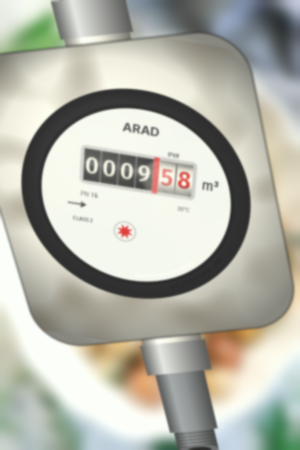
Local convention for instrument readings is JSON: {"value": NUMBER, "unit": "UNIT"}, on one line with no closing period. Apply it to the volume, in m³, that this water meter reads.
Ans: {"value": 9.58, "unit": "m³"}
